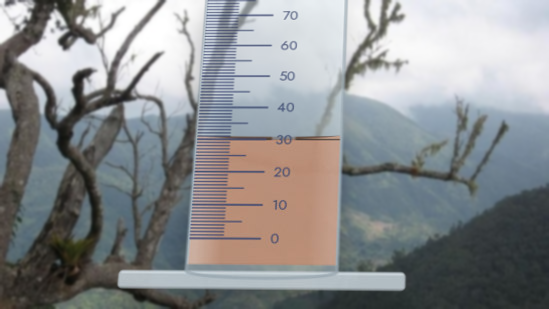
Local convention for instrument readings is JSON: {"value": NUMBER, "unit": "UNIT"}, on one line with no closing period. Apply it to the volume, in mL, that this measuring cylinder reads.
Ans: {"value": 30, "unit": "mL"}
